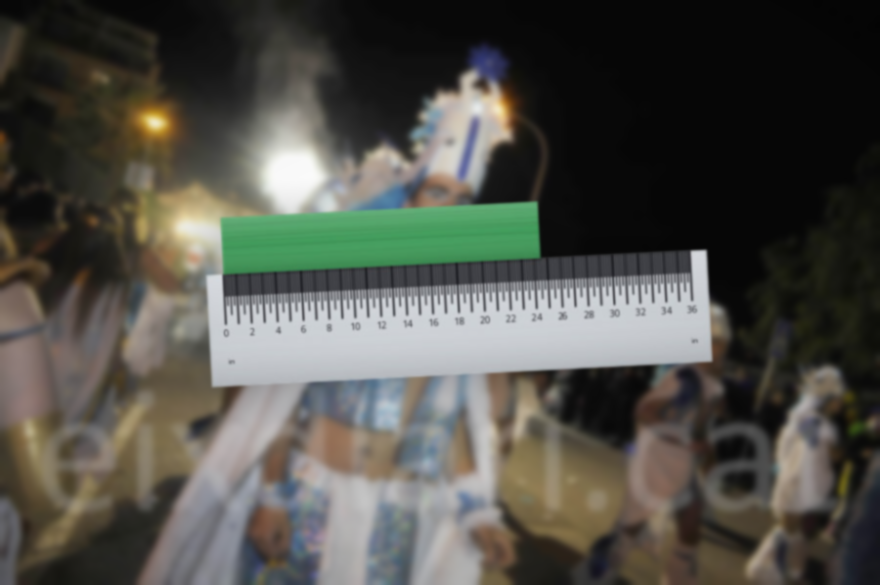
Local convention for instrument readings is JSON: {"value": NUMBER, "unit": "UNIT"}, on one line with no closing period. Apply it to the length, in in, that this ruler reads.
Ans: {"value": 24.5, "unit": "in"}
